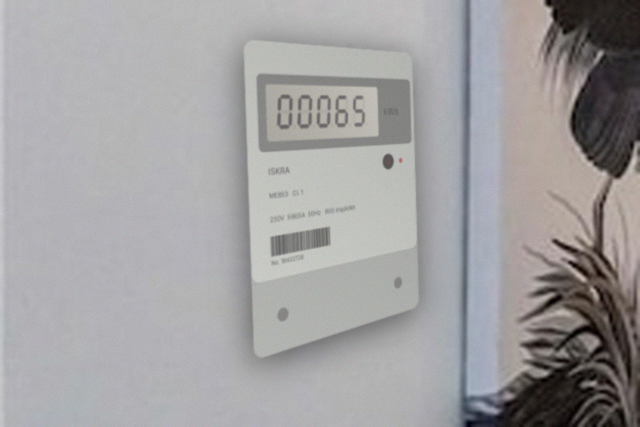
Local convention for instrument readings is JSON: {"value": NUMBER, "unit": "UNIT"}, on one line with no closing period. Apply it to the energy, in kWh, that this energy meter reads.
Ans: {"value": 65, "unit": "kWh"}
